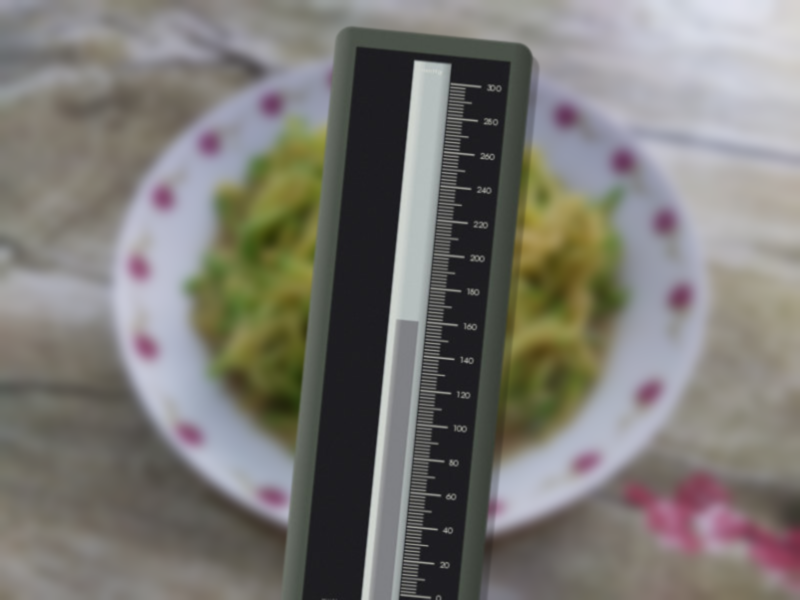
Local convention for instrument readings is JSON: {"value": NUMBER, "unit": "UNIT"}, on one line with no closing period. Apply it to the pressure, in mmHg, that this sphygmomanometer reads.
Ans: {"value": 160, "unit": "mmHg"}
